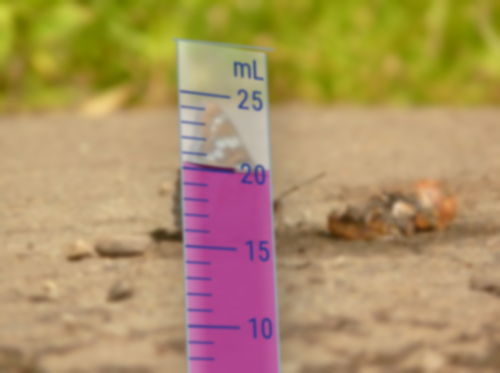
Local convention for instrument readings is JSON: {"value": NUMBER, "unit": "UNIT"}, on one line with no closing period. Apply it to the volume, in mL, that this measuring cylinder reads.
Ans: {"value": 20, "unit": "mL"}
